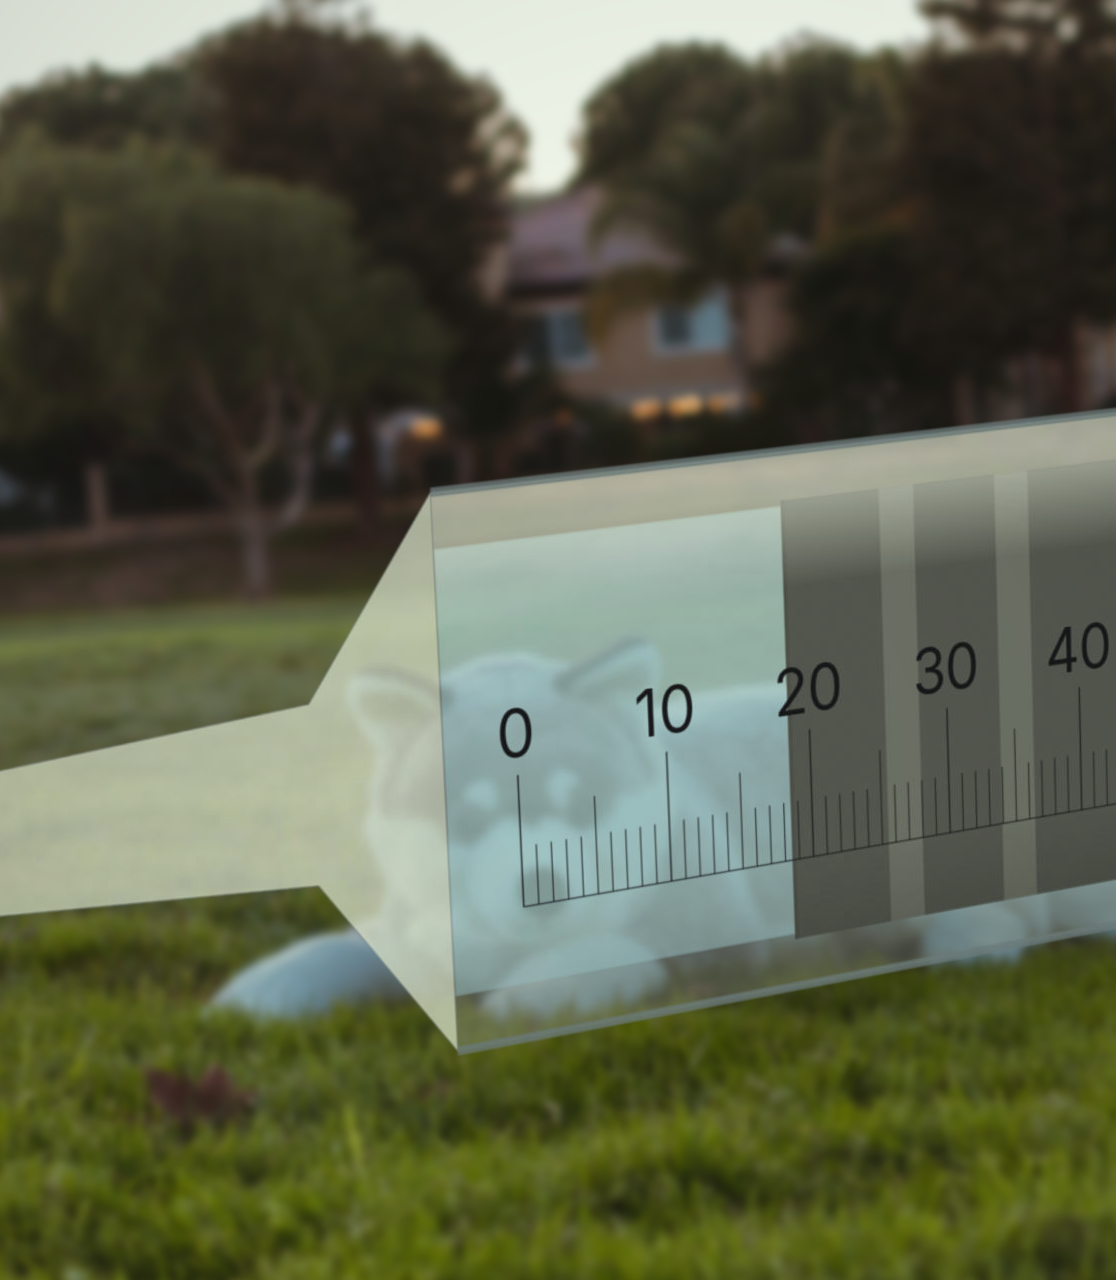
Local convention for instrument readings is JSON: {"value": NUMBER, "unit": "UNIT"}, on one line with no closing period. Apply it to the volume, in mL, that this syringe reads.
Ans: {"value": 18.5, "unit": "mL"}
